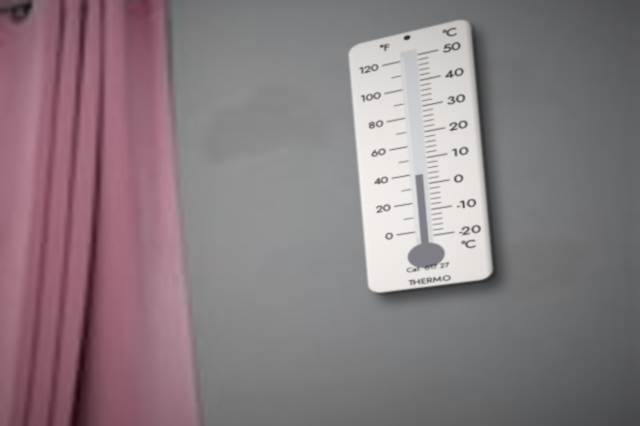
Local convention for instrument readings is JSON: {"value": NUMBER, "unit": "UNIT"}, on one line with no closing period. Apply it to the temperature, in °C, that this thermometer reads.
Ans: {"value": 4, "unit": "°C"}
